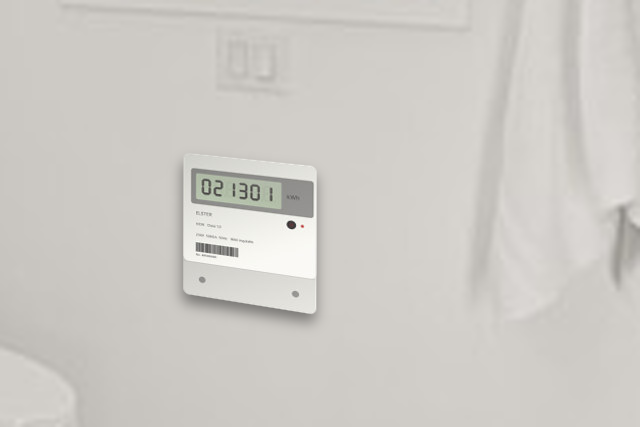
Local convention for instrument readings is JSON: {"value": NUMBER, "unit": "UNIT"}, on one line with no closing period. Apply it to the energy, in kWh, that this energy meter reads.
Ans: {"value": 21301, "unit": "kWh"}
